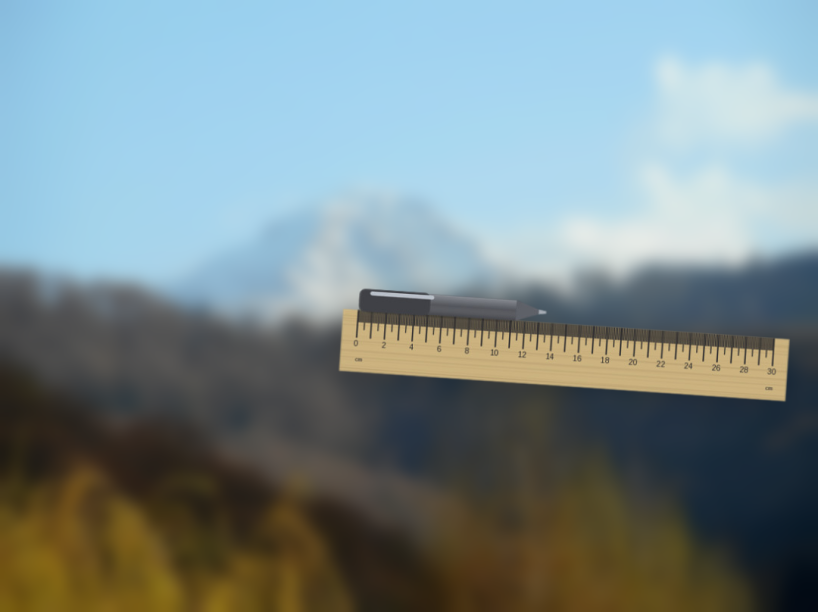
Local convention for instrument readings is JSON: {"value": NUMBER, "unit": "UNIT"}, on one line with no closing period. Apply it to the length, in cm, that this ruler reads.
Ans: {"value": 13.5, "unit": "cm"}
